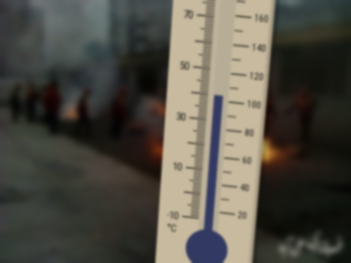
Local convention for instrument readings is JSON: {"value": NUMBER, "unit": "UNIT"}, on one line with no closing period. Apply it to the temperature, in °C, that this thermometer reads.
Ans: {"value": 40, "unit": "°C"}
